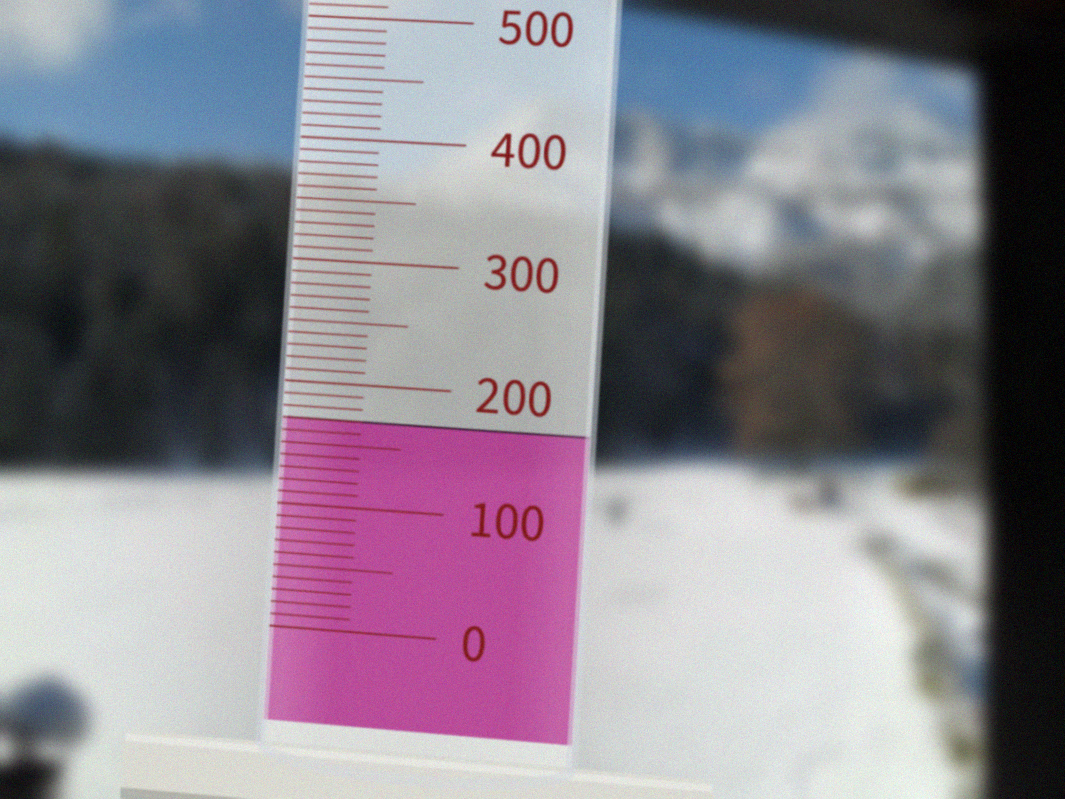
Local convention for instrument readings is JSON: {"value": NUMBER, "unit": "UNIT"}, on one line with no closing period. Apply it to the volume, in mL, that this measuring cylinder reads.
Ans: {"value": 170, "unit": "mL"}
